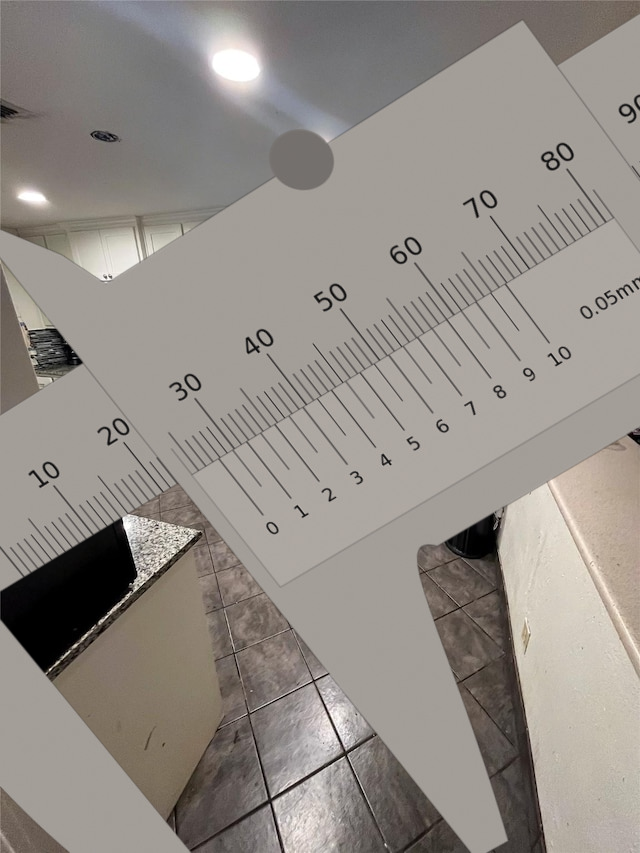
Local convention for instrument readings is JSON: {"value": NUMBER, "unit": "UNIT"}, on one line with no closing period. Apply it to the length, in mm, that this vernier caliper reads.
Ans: {"value": 27.8, "unit": "mm"}
